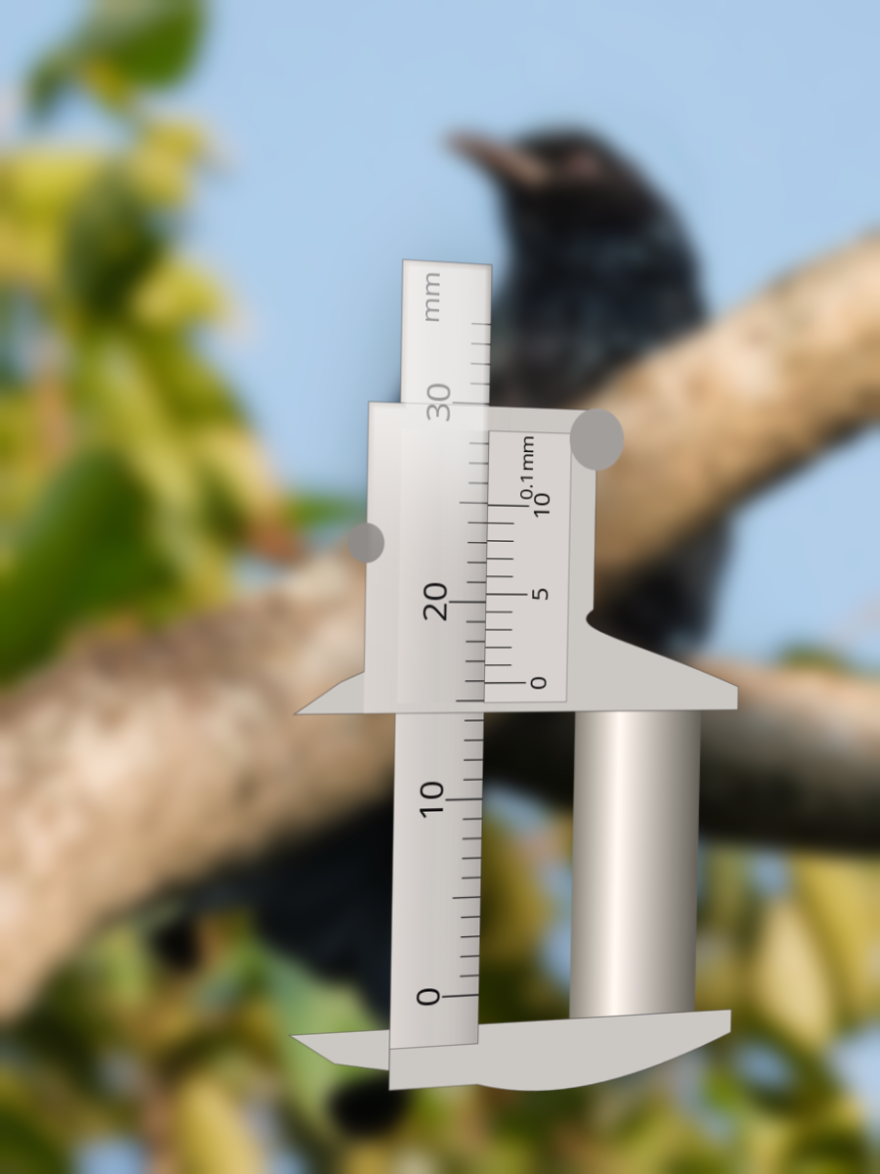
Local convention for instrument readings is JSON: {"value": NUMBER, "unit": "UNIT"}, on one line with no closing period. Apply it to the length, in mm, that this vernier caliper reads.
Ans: {"value": 15.9, "unit": "mm"}
